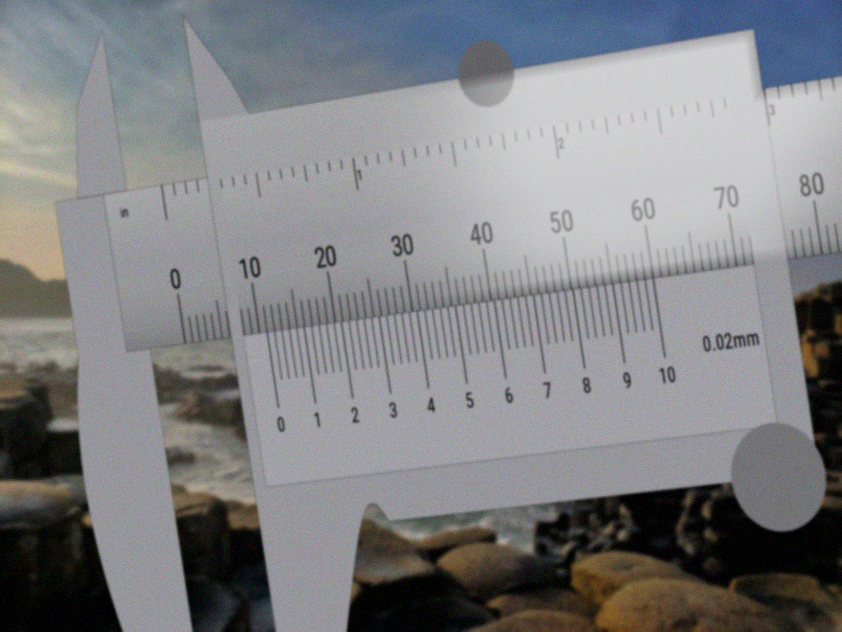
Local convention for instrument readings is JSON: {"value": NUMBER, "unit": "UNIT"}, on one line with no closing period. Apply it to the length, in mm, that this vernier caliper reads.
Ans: {"value": 11.0, "unit": "mm"}
